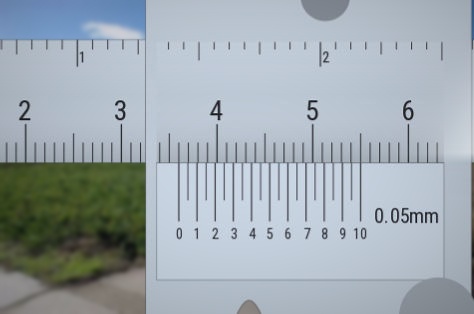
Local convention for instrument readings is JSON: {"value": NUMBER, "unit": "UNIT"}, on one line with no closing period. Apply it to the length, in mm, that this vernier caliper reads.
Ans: {"value": 36.0, "unit": "mm"}
